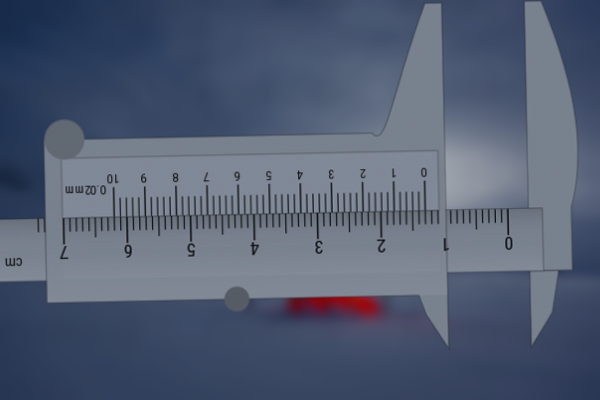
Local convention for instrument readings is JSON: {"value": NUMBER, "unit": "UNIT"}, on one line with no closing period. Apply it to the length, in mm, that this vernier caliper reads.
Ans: {"value": 13.0, "unit": "mm"}
